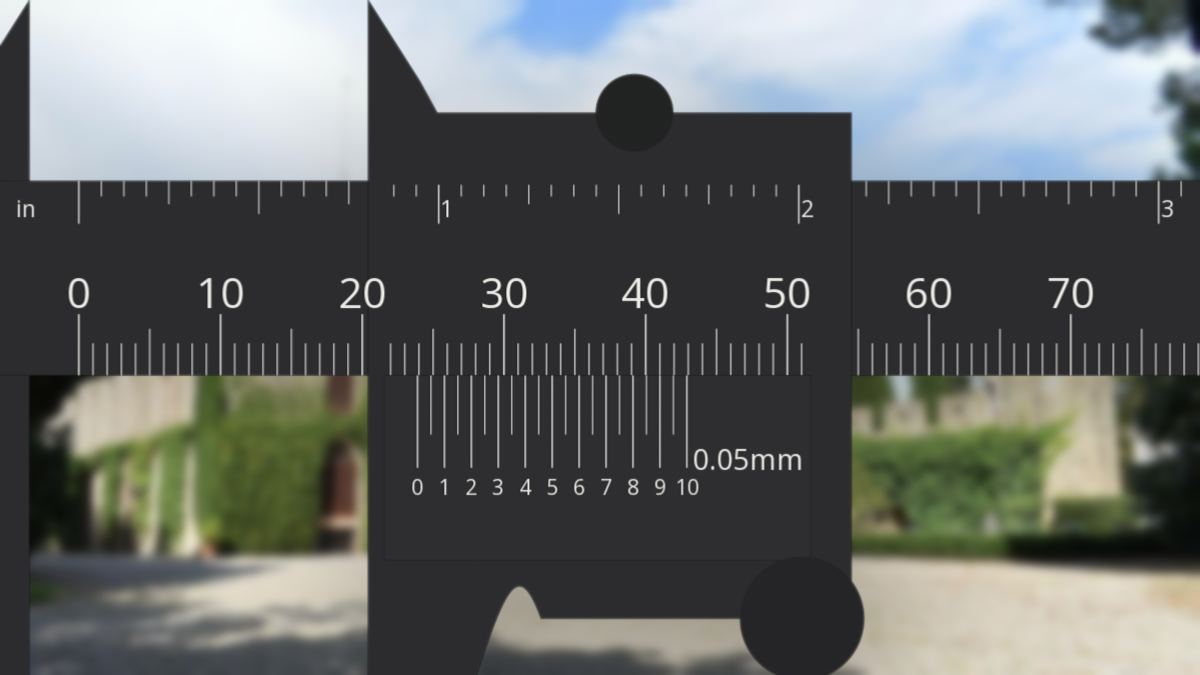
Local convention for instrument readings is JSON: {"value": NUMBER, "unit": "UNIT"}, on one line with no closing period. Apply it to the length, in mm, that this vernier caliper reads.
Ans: {"value": 23.9, "unit": "mm"}
